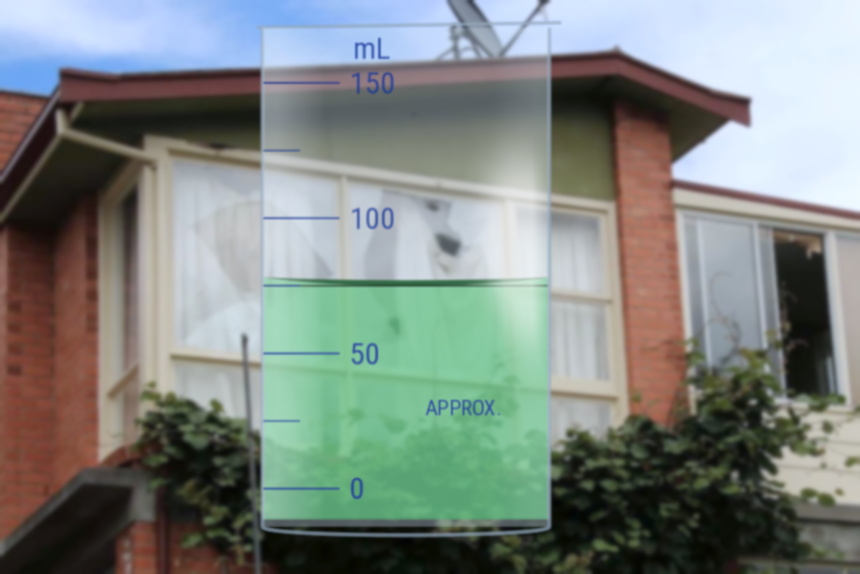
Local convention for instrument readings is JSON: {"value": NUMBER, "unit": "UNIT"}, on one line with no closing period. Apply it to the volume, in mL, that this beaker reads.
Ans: {"value": 75, "unit": "mL"}
